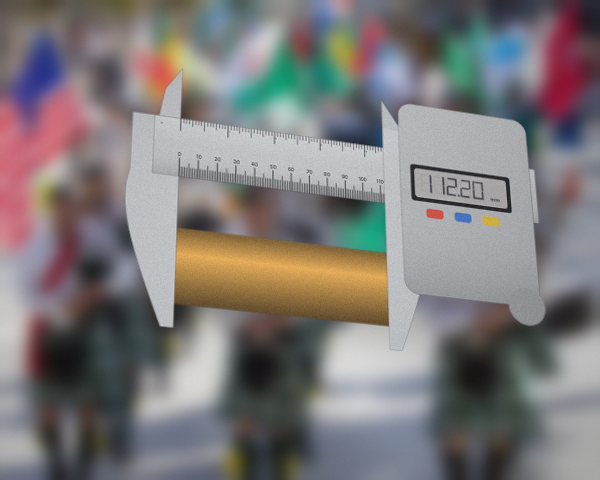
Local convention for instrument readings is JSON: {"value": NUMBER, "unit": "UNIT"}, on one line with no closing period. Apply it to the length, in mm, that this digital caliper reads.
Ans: {"value": 112.20, "unit": "mm"}
